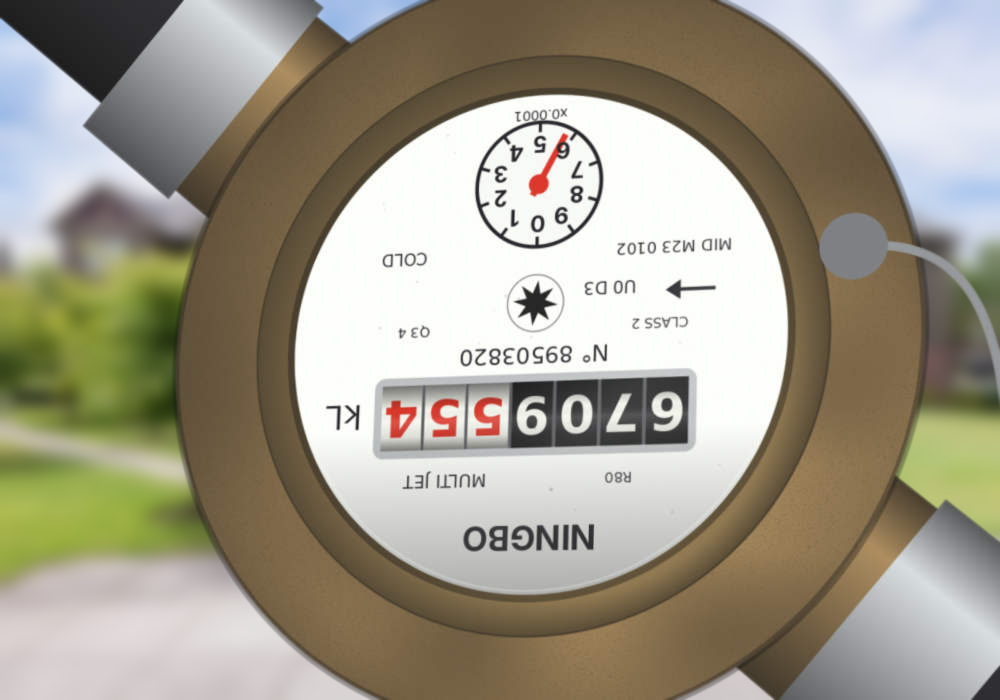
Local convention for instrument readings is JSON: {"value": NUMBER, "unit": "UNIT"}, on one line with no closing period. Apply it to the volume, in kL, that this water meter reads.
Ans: {"value": 6709.5545, "unit": "kL"}
